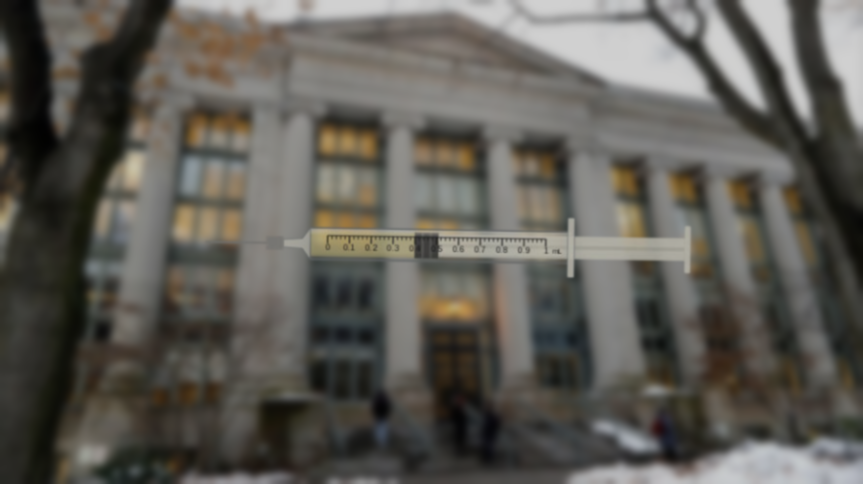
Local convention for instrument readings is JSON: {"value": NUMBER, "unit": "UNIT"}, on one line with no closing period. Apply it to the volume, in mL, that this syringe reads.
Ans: {"value": 0.4, "unit": "mL"}
